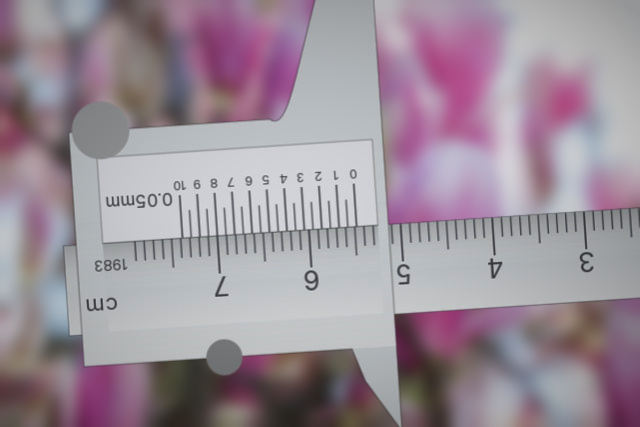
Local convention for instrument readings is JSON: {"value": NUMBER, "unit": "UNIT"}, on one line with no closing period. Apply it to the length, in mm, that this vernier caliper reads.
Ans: {"value": 54.8, "unit": "mm"}
